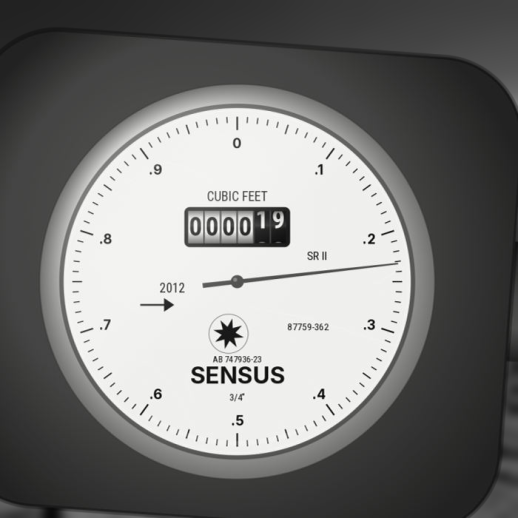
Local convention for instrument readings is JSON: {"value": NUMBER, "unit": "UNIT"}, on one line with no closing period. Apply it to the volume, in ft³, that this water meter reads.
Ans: {"value": 19.23, "unit": "ft³"}
